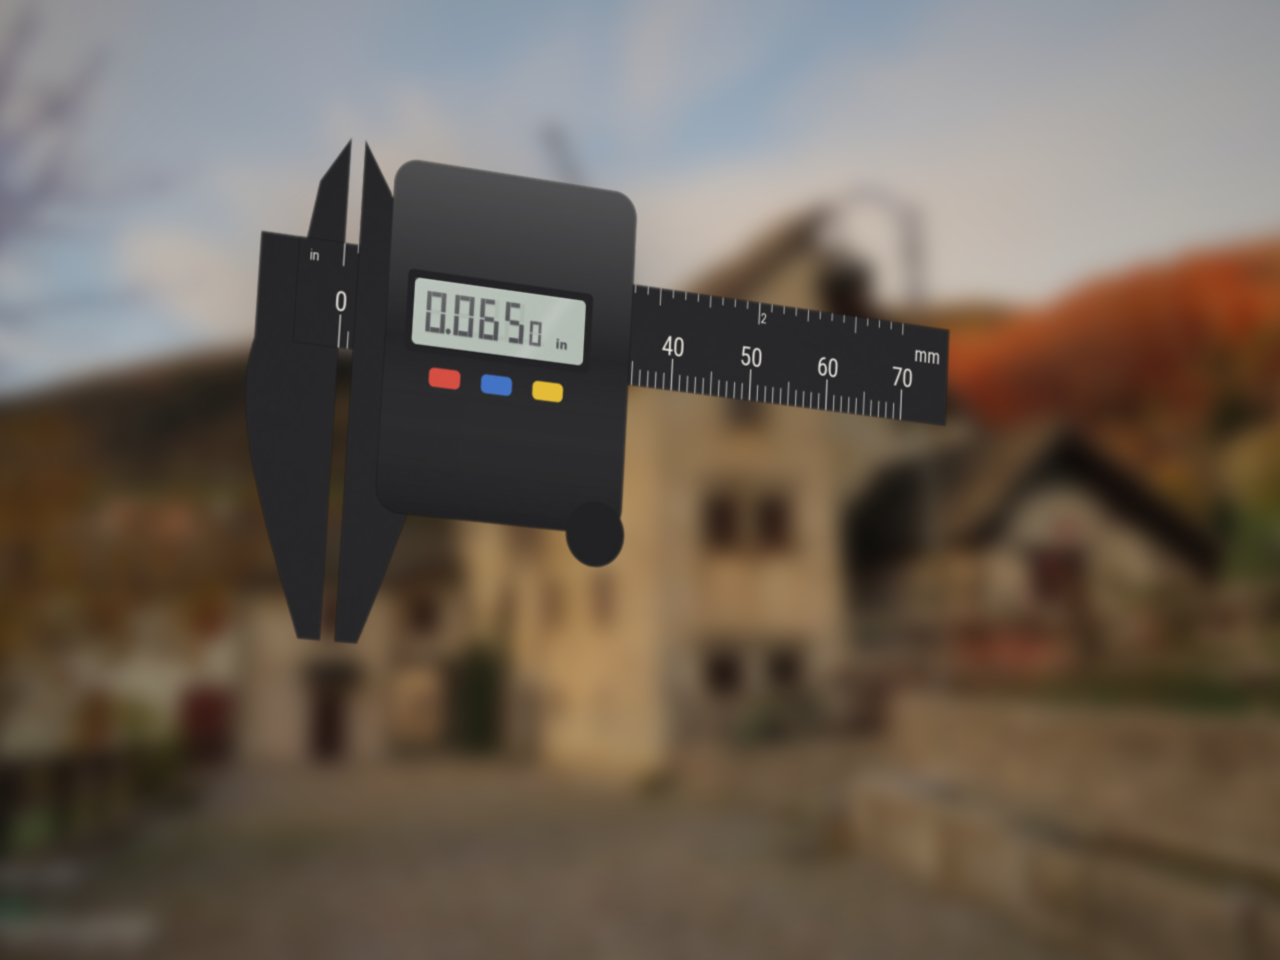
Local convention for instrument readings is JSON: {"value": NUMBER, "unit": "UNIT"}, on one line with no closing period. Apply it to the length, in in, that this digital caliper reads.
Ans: {"value": 0.0650, "unit": "in"}
